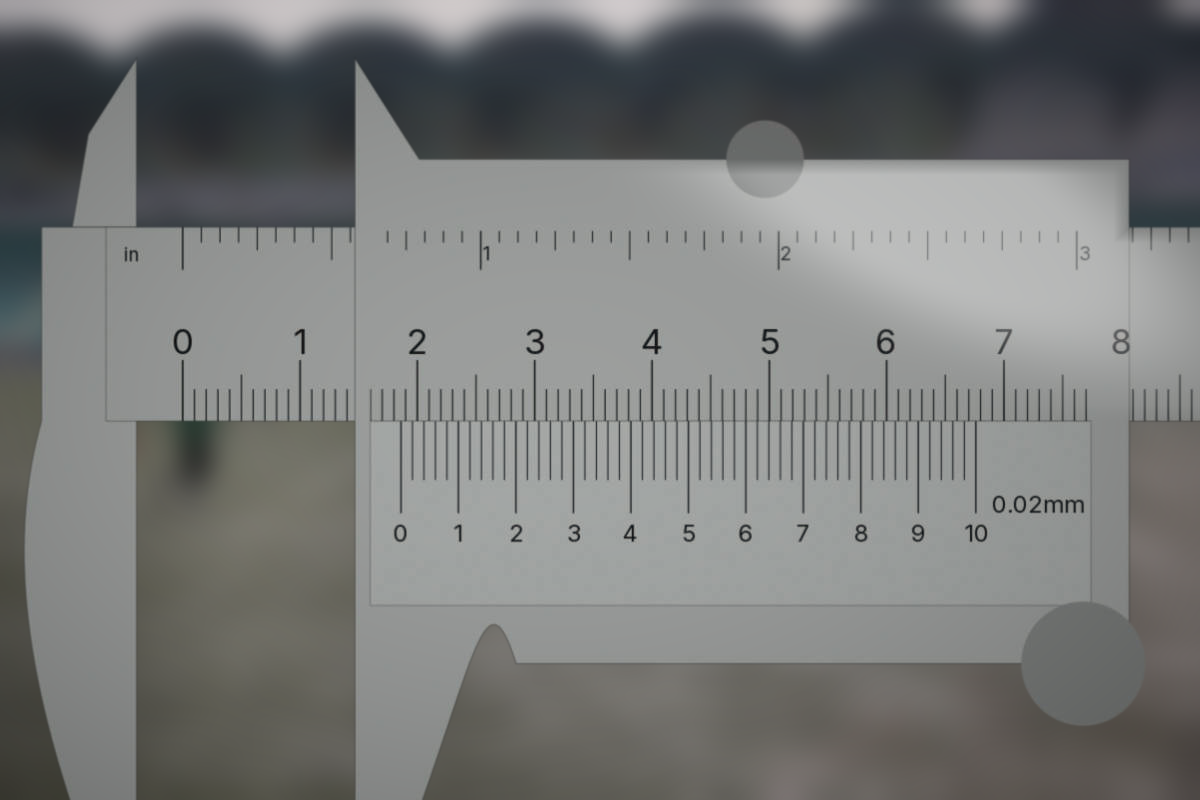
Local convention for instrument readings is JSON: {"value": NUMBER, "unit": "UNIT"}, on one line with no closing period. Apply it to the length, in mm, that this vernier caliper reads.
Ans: {"value": 18.6, "unit": "mm"}
